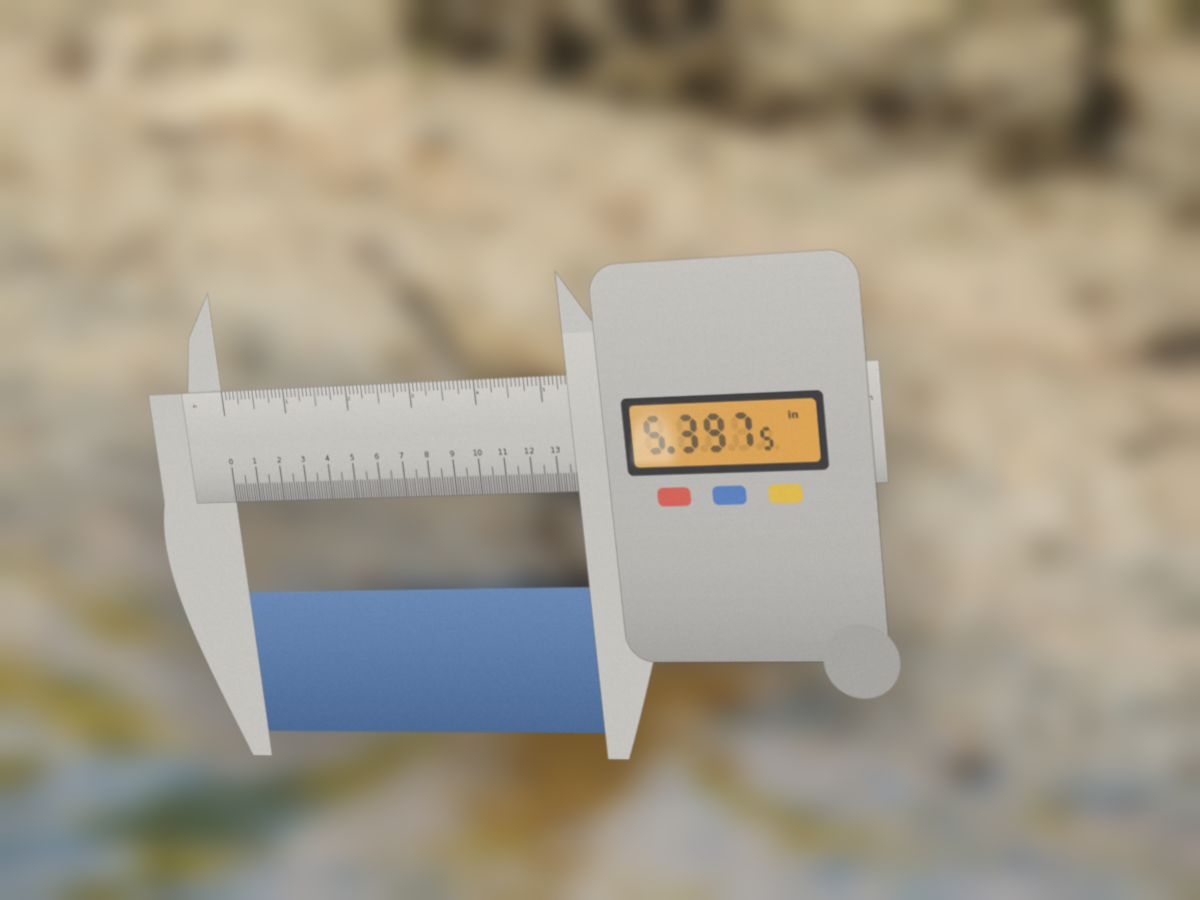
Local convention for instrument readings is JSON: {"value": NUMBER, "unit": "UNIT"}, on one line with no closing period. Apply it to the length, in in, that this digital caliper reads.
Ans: {"value": 5.3975, "unit": "in"}
